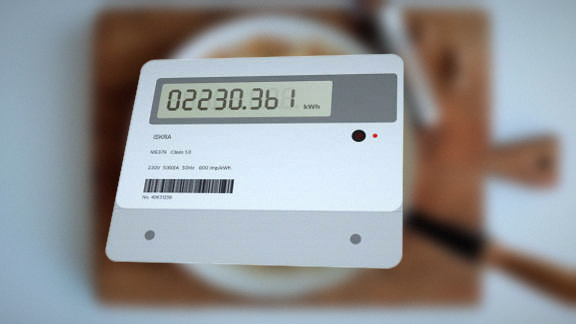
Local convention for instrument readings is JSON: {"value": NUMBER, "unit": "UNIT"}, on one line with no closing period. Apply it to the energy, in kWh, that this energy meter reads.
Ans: {"value": 2230.361, "unit": "kWh"}
